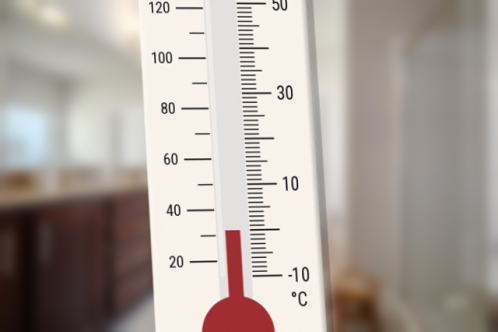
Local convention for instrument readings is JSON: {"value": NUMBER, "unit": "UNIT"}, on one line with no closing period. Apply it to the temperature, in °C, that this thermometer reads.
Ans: {"value": 0, "unit": "°C"}
